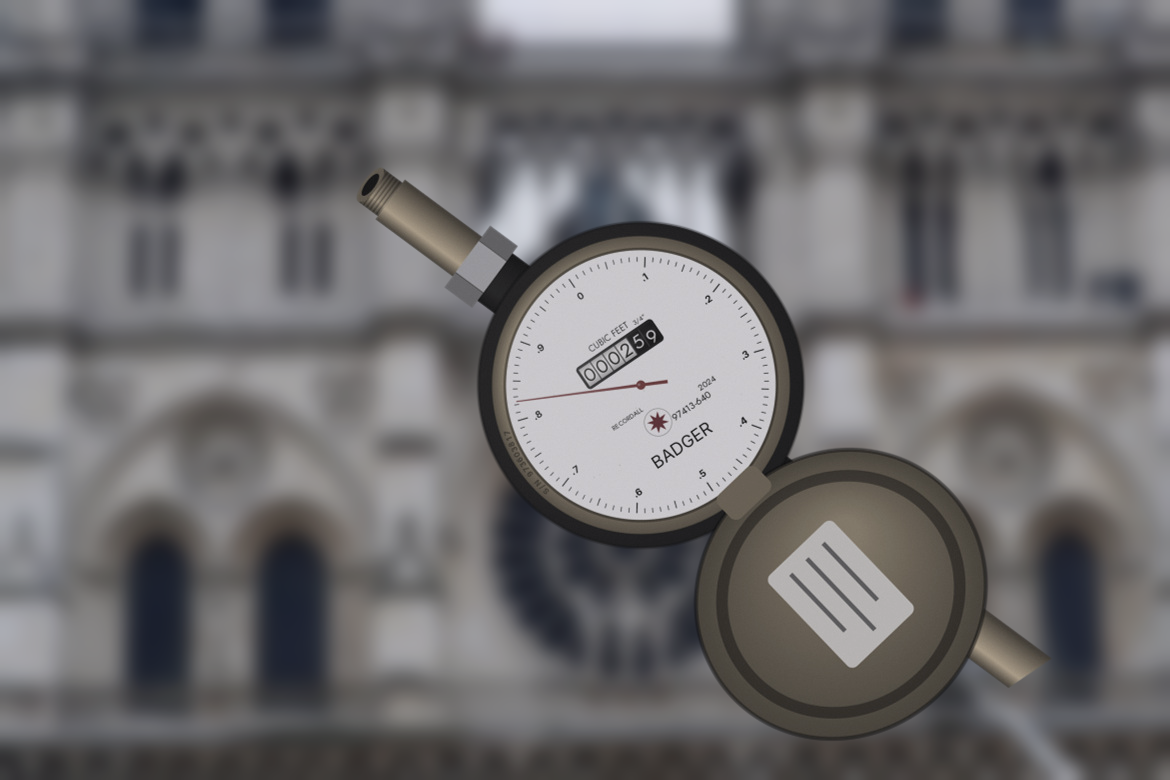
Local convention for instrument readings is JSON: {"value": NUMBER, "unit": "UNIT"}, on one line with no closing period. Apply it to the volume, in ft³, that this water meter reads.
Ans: {"value": 258.82, "unit": "ft³"}
